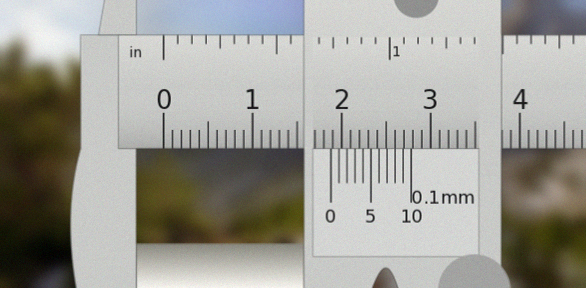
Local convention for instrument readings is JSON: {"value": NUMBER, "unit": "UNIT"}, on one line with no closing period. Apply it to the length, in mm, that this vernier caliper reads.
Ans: {"value": 18.8, "unit": "mm"}
